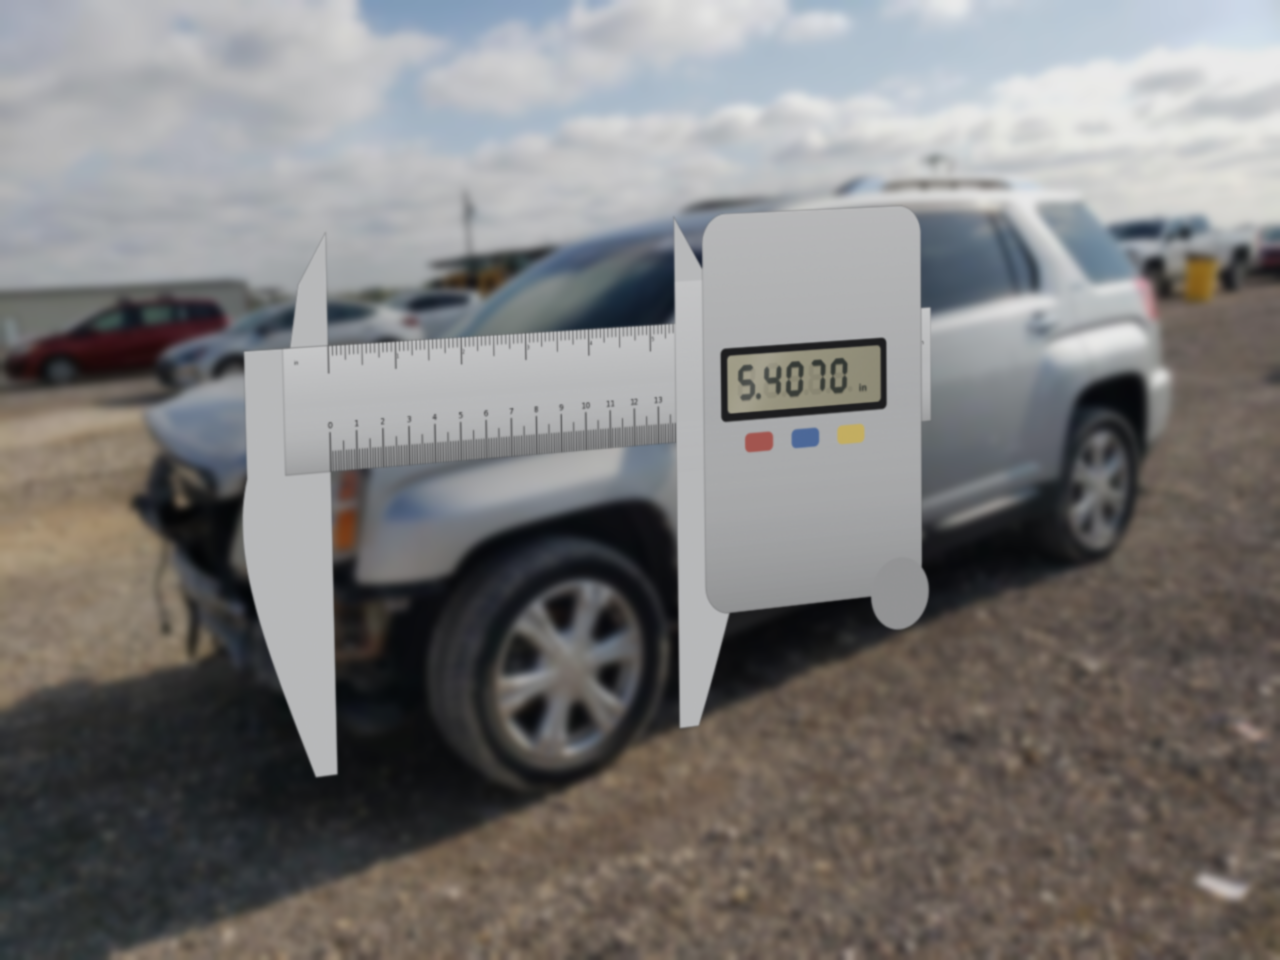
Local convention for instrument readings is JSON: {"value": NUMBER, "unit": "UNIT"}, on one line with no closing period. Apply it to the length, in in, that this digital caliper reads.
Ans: {"value": 5.4070, "unit": "in"}
